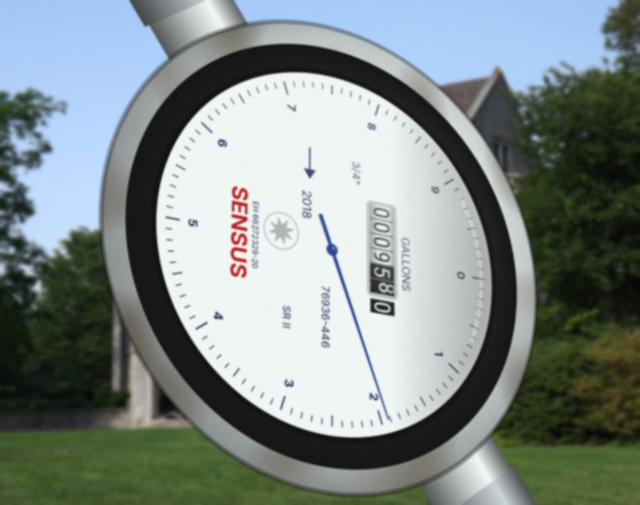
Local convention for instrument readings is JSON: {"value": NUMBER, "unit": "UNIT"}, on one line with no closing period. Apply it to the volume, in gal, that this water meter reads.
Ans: {"value": 9581.9, "unit": "gal"}
